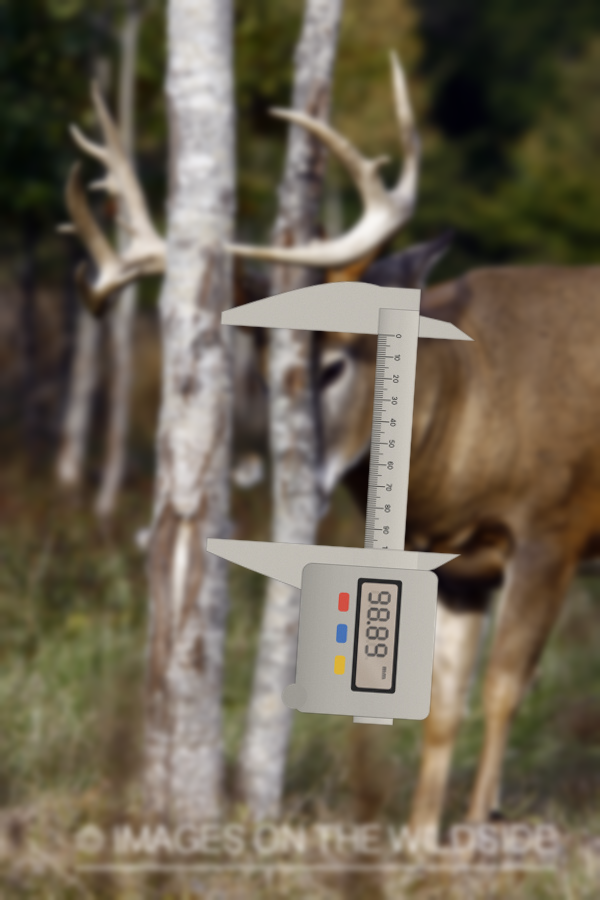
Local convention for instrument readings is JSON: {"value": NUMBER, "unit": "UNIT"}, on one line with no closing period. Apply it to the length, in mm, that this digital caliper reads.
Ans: {"value": 98.89, "unit": "mm"}
